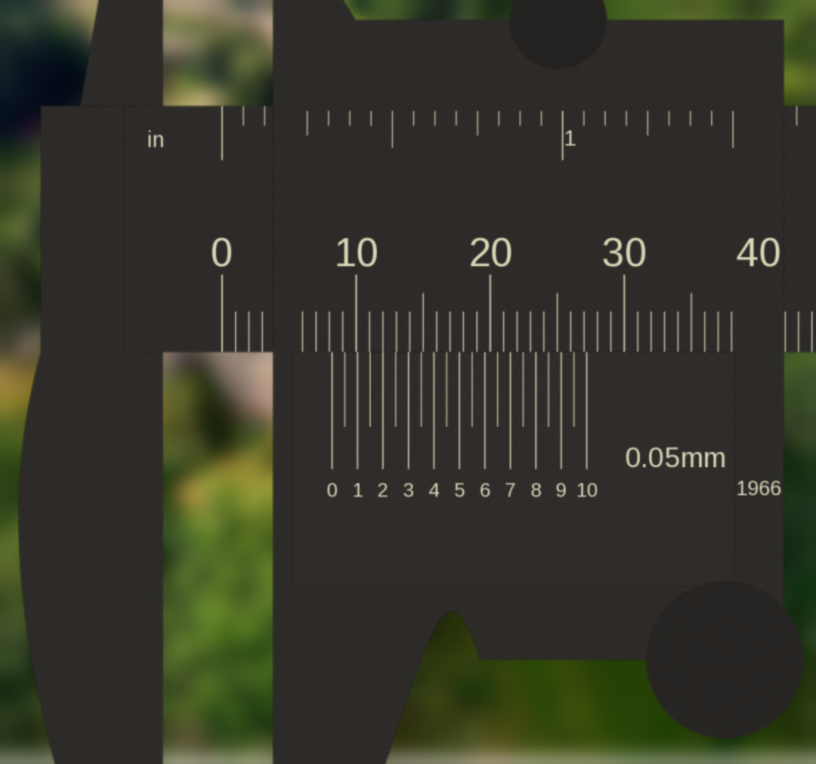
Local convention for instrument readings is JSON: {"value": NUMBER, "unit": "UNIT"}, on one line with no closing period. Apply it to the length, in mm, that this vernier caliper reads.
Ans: {"value": 8.2, "unit": "mm"}
